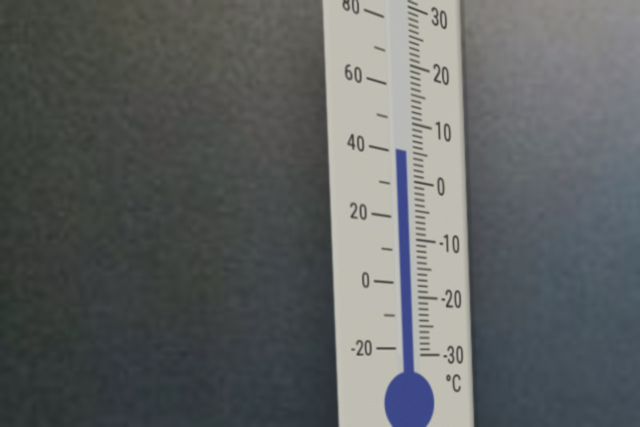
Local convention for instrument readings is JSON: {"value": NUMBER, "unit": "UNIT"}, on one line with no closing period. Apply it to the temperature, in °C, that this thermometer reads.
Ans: {"value": 5, "unit": "°C"}
